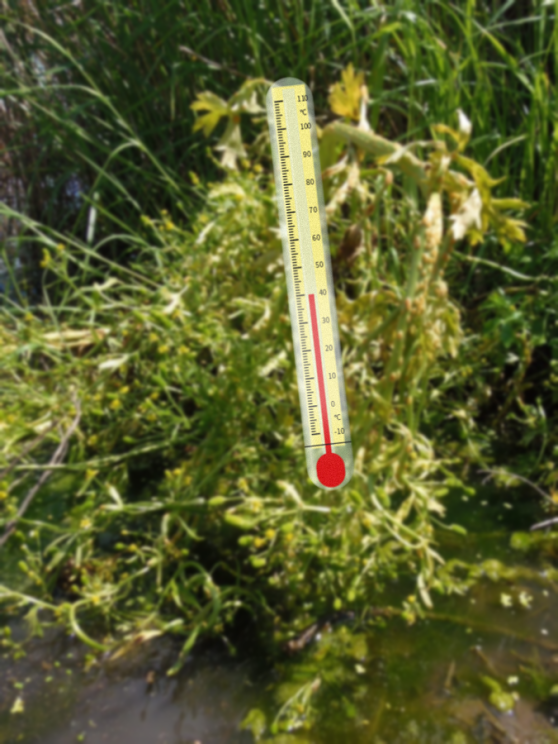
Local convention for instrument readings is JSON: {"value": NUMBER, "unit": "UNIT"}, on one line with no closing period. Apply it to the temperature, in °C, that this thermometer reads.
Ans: {"value": 40, "unit": "°C"}
